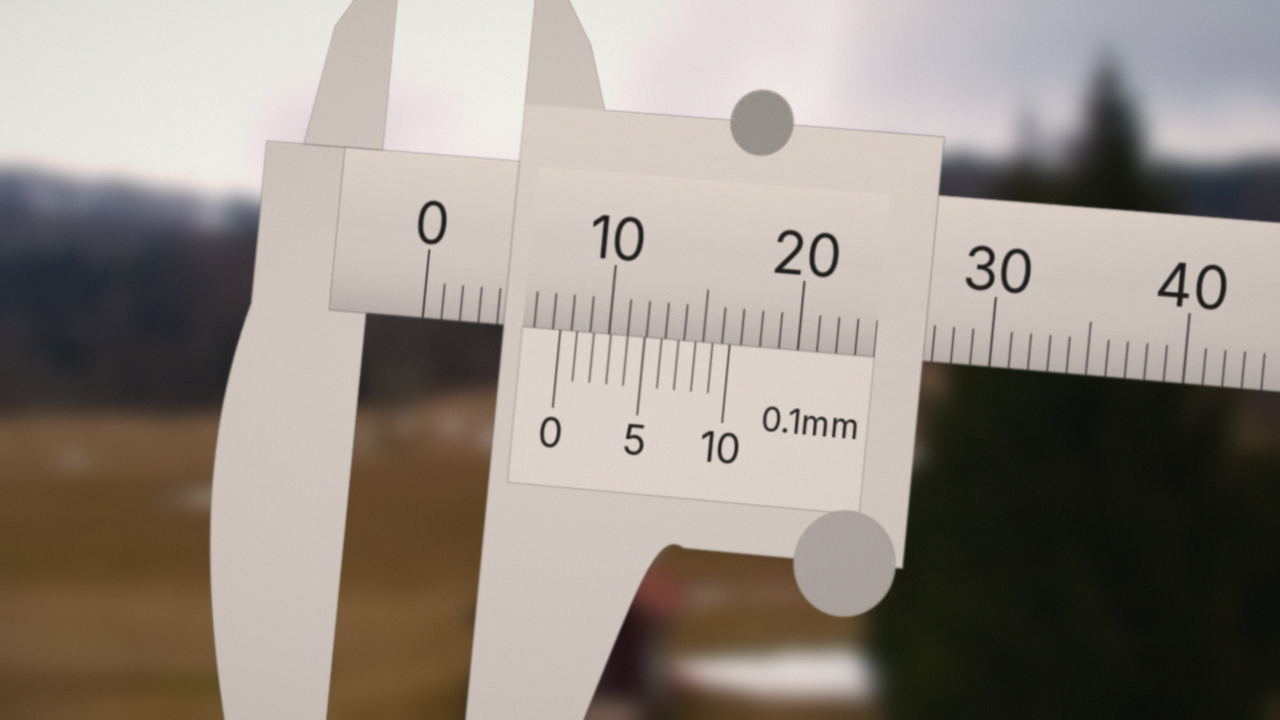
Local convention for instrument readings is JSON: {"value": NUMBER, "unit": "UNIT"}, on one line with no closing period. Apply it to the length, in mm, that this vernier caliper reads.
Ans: {"value": 7.4, "unit": "mm"}
